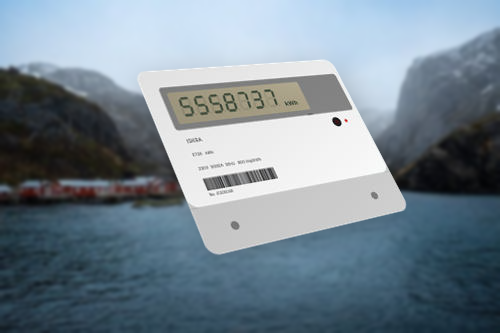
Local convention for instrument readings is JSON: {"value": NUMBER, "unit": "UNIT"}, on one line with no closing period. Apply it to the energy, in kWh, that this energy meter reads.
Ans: {"value": 5558737, "unit": "kWh"}
